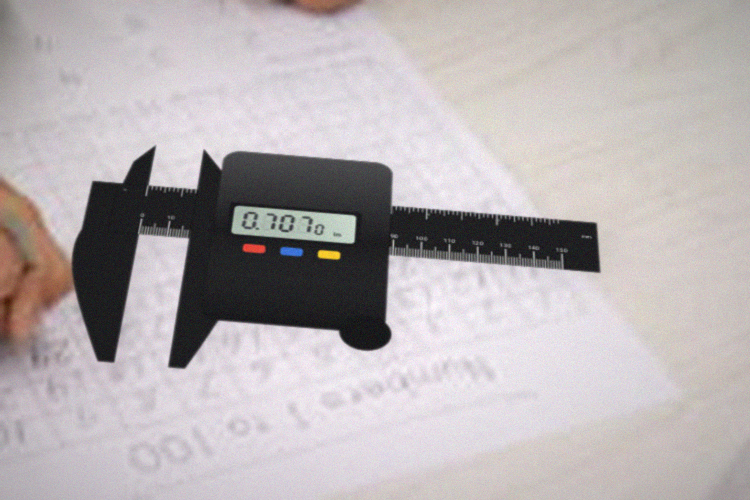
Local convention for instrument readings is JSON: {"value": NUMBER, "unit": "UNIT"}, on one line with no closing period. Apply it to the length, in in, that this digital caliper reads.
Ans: {"value": 0.7070, "unit": "in"}
